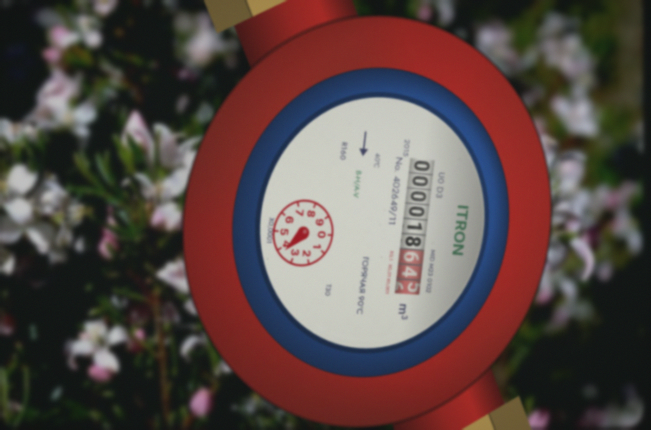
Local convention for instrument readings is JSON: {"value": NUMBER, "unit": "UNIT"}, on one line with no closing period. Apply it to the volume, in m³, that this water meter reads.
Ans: {"value": 18.6453, "unit": "m³"}
